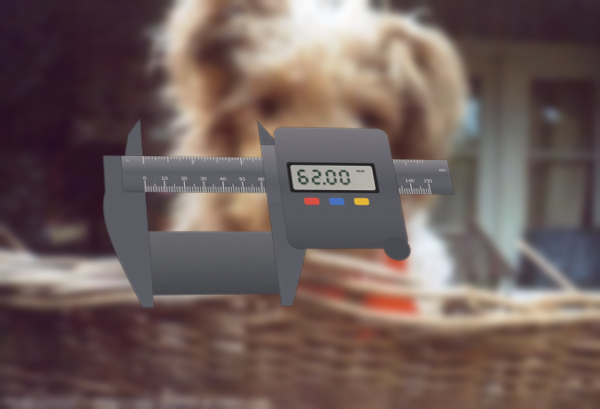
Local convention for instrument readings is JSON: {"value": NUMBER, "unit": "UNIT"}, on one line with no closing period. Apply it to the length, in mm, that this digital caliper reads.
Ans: {"value": 62.00, "unit": "mm"}
